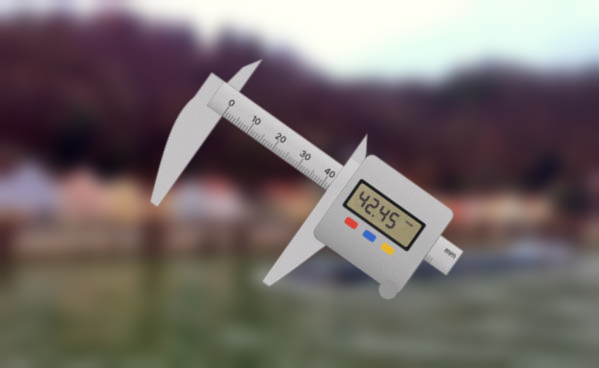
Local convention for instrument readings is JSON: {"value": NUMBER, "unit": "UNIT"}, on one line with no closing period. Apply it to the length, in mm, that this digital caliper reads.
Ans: {"value": 42.45, "unit": "mm"}
